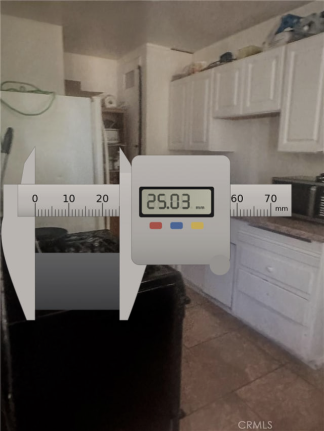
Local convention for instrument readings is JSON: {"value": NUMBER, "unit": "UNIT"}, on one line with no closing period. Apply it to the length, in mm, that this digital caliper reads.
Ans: {"value": 25.03, "unit": "mm"}
